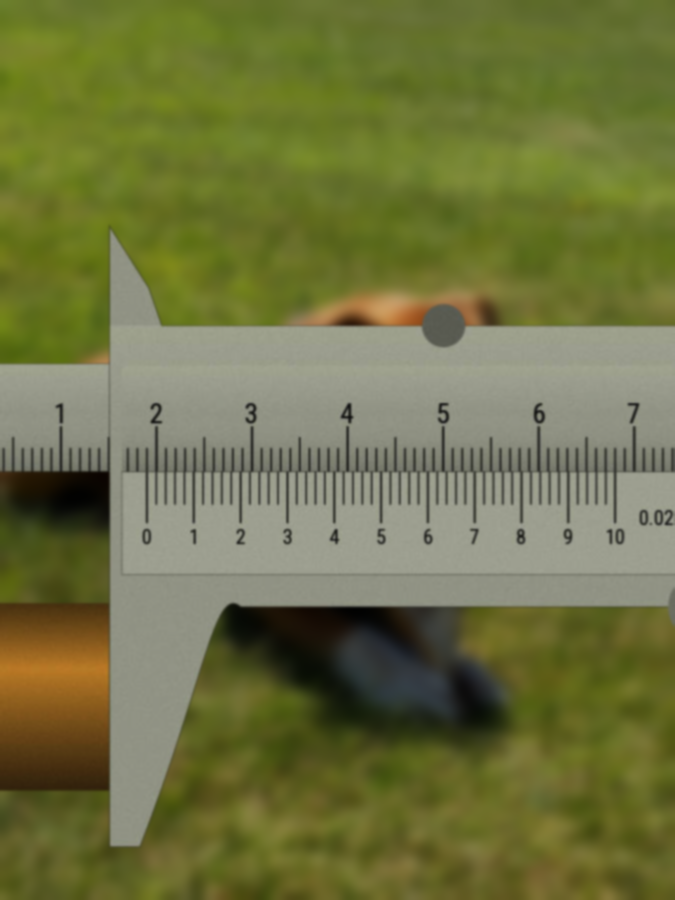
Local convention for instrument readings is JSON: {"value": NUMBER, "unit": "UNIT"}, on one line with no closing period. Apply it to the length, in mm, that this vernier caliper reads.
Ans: {"value": 19.0, "unit": "mm"}
